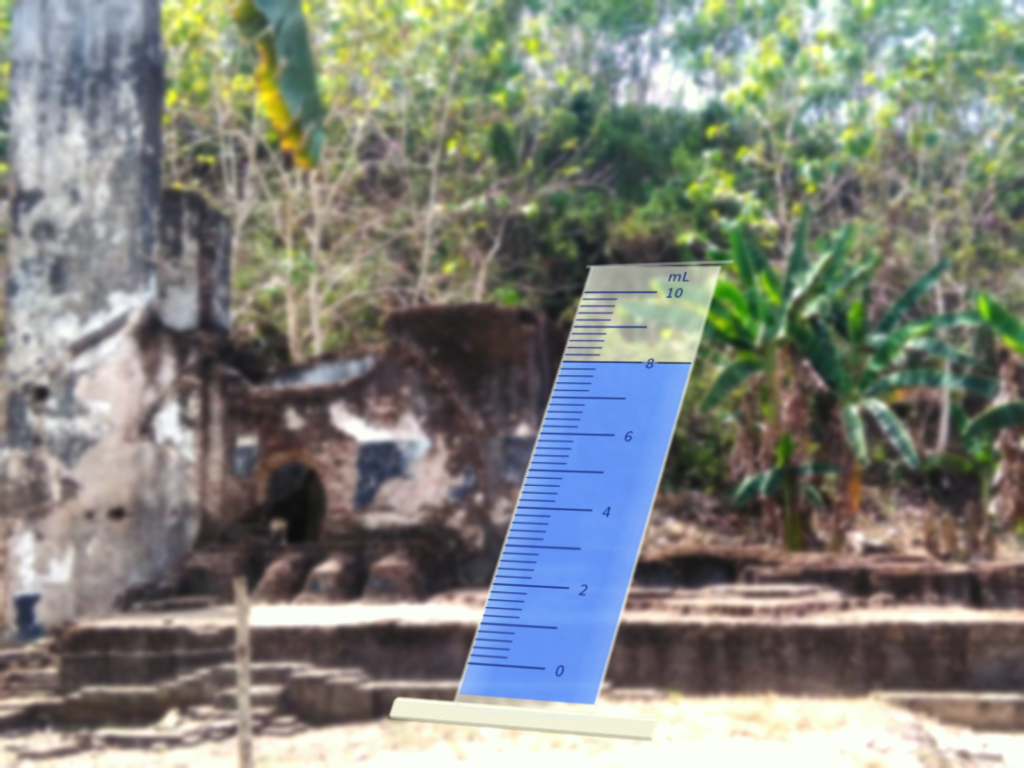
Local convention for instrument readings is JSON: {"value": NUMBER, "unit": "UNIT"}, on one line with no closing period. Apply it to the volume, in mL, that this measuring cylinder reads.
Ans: {"value": 8, "unit": "mL"}
